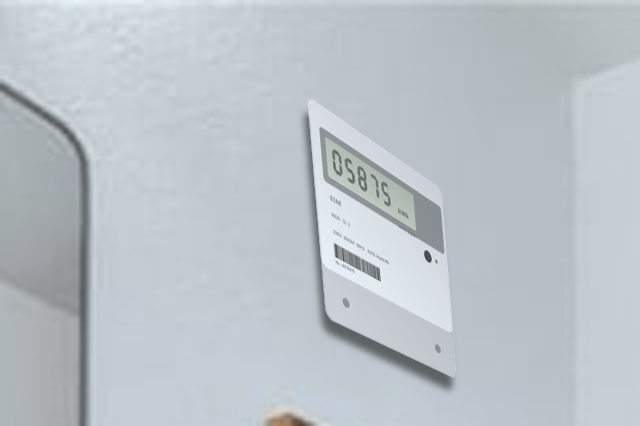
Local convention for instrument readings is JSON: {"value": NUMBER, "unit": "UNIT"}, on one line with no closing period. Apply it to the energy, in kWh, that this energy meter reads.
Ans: {"value": 5875, "unit": "kWh"}
